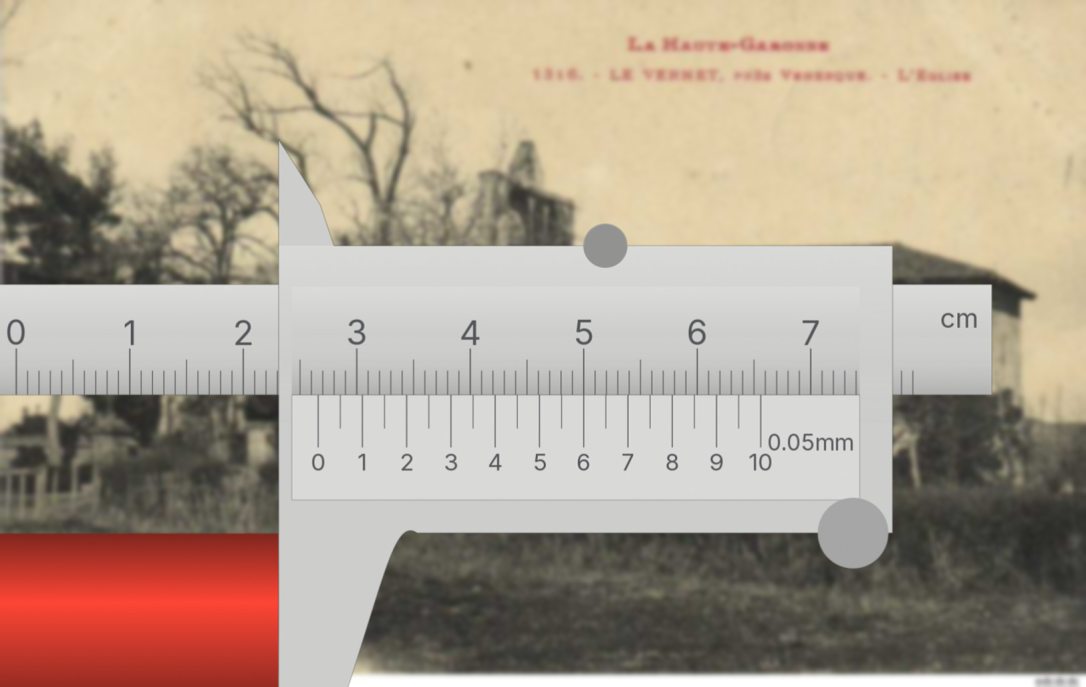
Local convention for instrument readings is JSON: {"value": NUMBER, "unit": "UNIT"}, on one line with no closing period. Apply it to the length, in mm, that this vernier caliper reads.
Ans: {"value": 26.6, "unit": "mm"}
